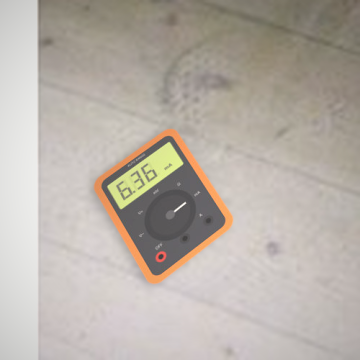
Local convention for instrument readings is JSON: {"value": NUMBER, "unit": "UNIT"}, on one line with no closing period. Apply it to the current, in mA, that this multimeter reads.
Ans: {"value": 6.36, "unit": "mA"}
